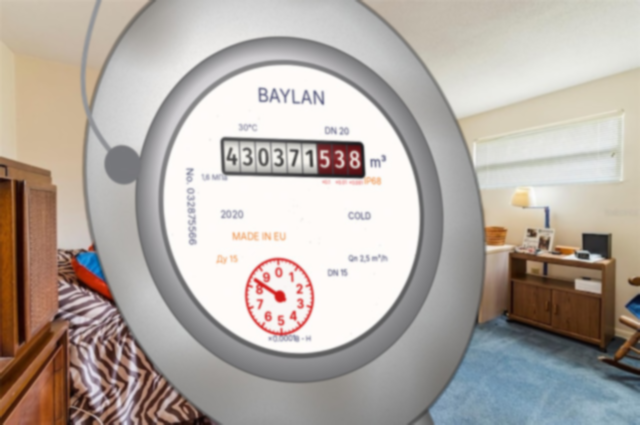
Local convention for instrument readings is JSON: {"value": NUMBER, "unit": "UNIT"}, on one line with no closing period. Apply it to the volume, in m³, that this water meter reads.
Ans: {"value": 430371.5388, "unit": "m³"}
